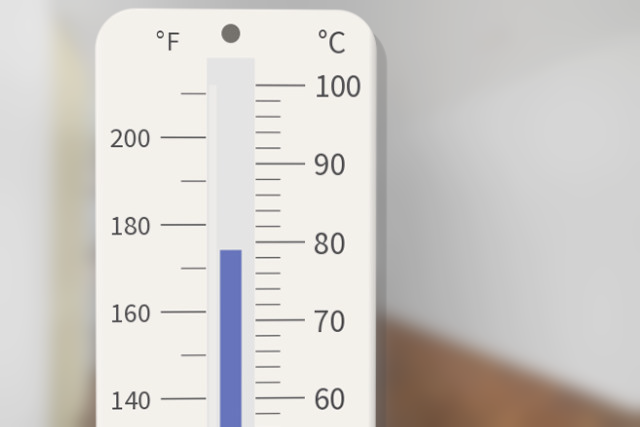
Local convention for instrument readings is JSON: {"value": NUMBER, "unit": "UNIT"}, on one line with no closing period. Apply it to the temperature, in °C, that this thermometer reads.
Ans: {"value": 79, "unit": "°C"}
